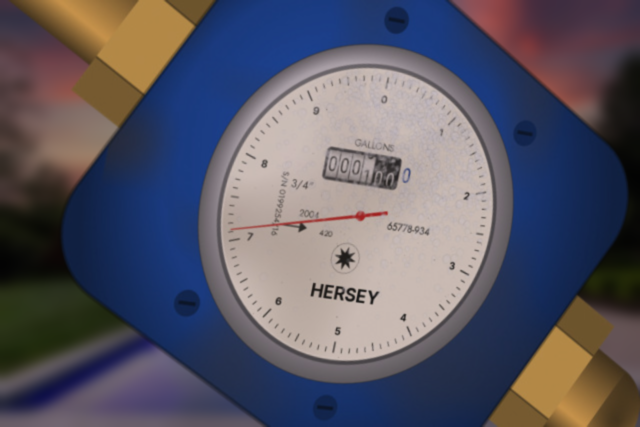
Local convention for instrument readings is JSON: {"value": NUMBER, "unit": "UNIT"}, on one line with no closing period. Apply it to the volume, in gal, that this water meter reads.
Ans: {"value": 997.1, "unit": "gal"}
